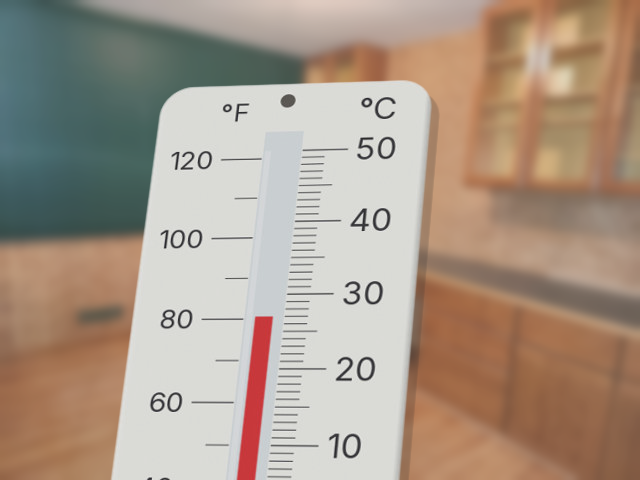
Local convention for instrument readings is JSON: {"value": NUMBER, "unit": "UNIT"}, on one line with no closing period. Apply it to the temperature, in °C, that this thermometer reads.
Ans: {"value": 27, "unit": "°C"}
